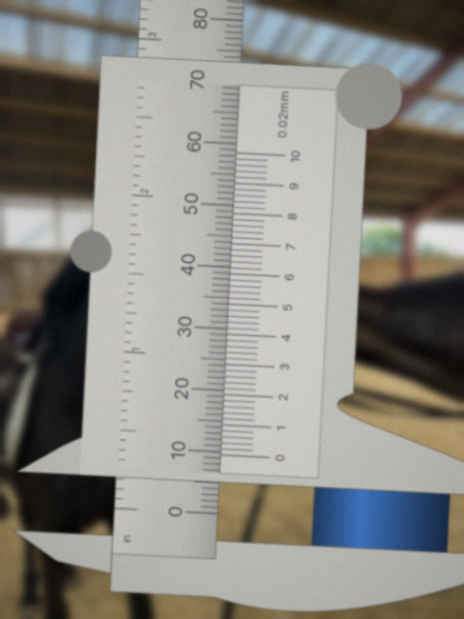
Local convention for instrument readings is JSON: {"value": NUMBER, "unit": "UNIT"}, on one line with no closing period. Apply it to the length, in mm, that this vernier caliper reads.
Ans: {"value": 9.5, "unit": "mm"}
